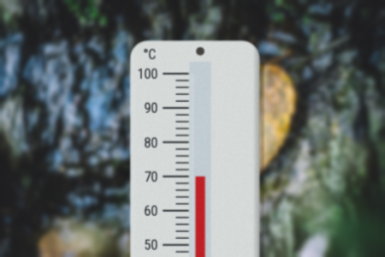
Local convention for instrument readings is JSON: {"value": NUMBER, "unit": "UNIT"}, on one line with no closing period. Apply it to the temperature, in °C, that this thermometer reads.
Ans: {"value": 70, "unit": "°C"}
